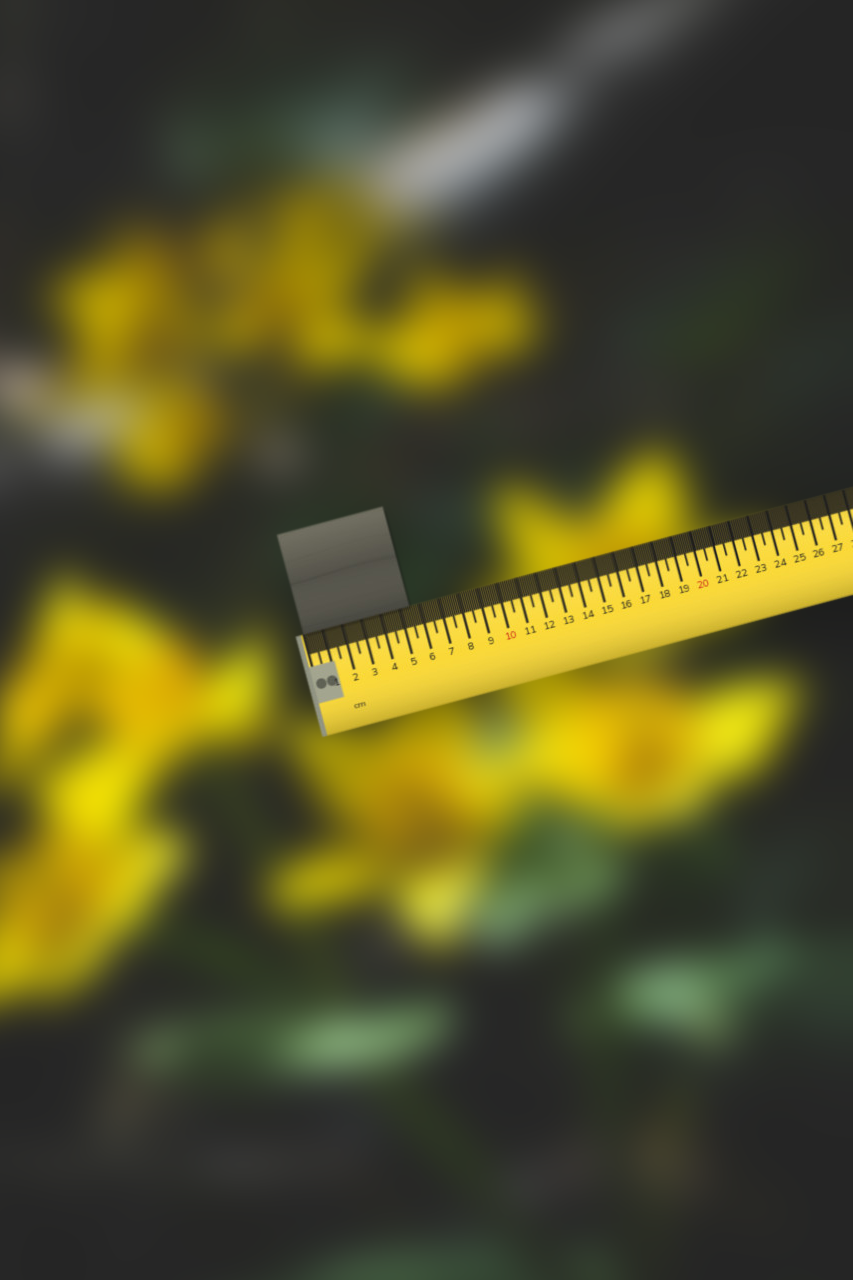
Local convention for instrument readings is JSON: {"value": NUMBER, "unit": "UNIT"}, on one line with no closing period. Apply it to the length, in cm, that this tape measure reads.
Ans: {"value": 5.5, "unit": "cm"}
